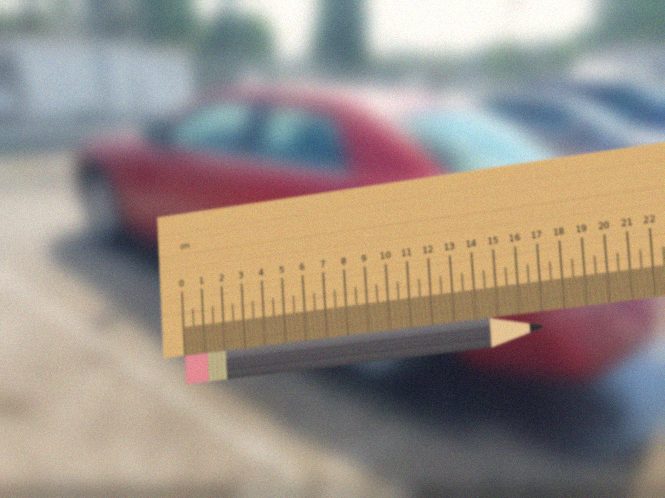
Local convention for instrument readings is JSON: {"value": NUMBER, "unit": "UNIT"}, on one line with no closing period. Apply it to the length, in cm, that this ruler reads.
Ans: {"value": 17, "unit": "cm"}
